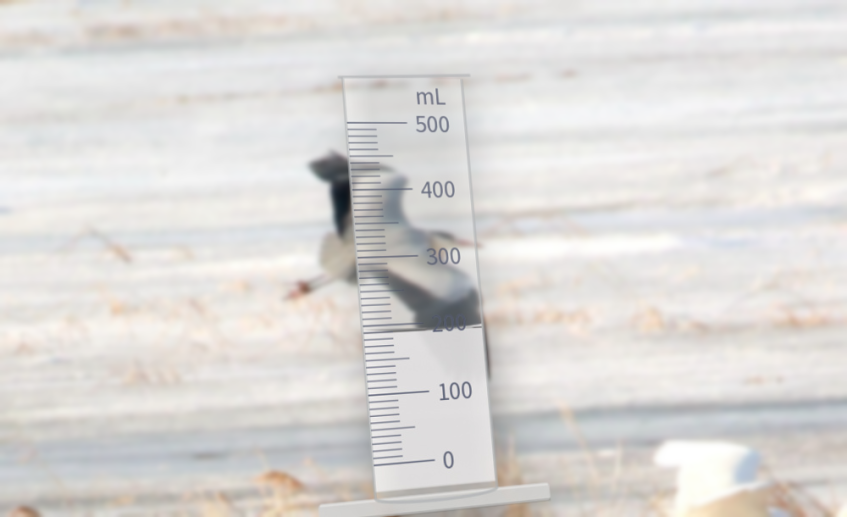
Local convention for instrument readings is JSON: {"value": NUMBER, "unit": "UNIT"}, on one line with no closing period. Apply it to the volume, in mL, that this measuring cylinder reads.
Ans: {"value": 190, "unit": "mL"}
